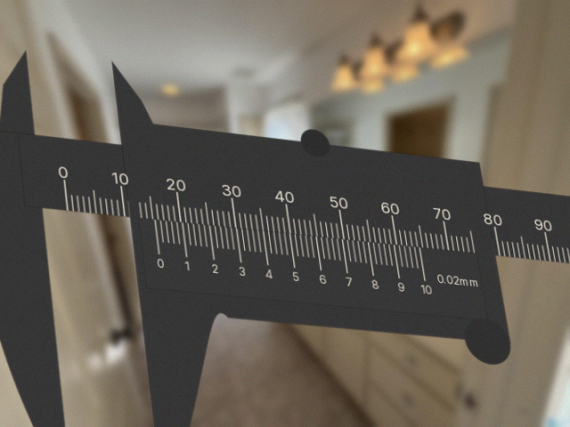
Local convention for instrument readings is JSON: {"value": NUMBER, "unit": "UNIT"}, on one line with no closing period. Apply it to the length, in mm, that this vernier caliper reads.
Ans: {"value": 15.4, "unit": "mm"}
